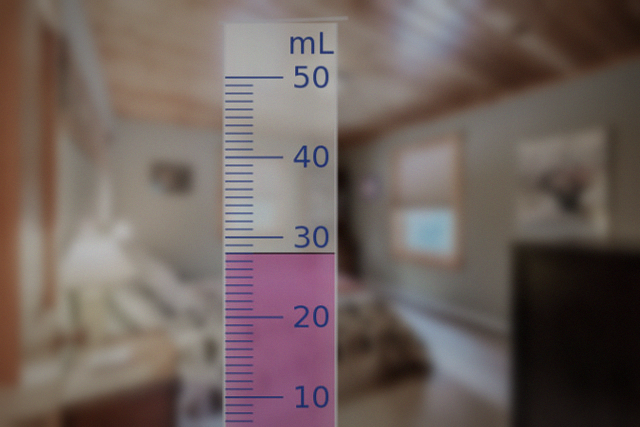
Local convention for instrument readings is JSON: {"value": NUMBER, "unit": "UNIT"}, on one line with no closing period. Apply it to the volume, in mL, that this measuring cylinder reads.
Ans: {"value": 28, "unit": "mL"}
